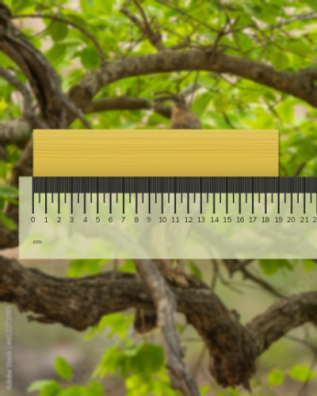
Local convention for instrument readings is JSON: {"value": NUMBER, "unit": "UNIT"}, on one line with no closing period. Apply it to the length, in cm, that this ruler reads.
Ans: {"value": 19, "unit": "cm"}
